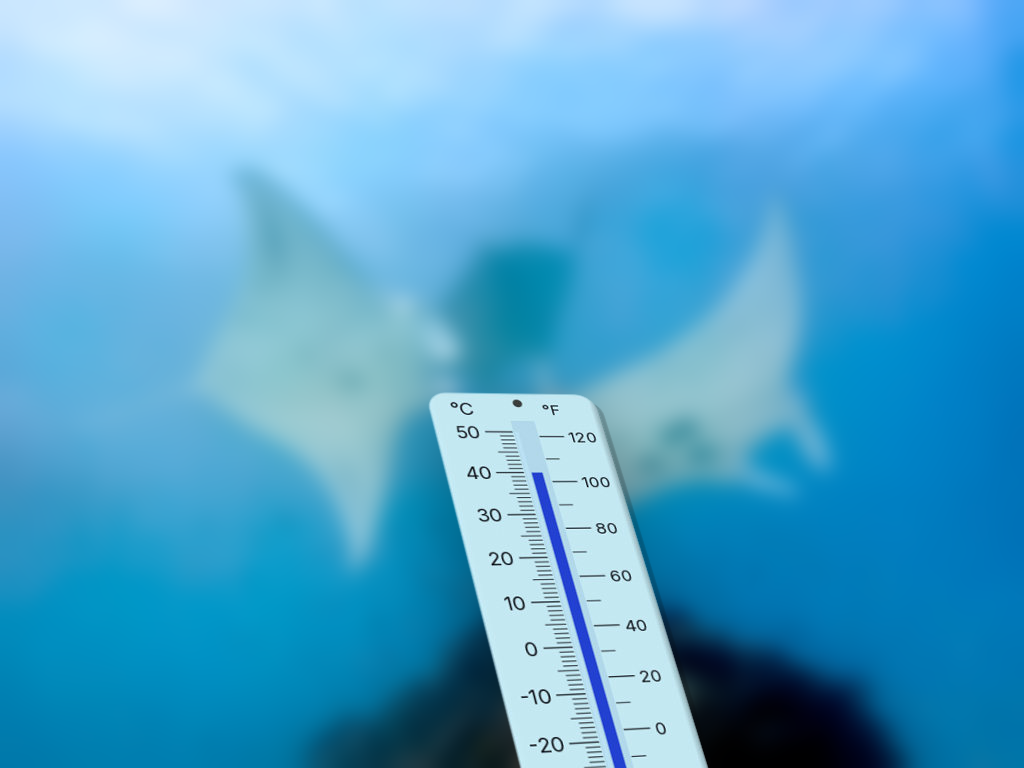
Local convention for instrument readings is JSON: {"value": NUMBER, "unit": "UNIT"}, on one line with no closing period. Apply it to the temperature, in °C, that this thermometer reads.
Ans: {"value": 40, "unit": "°C"}
